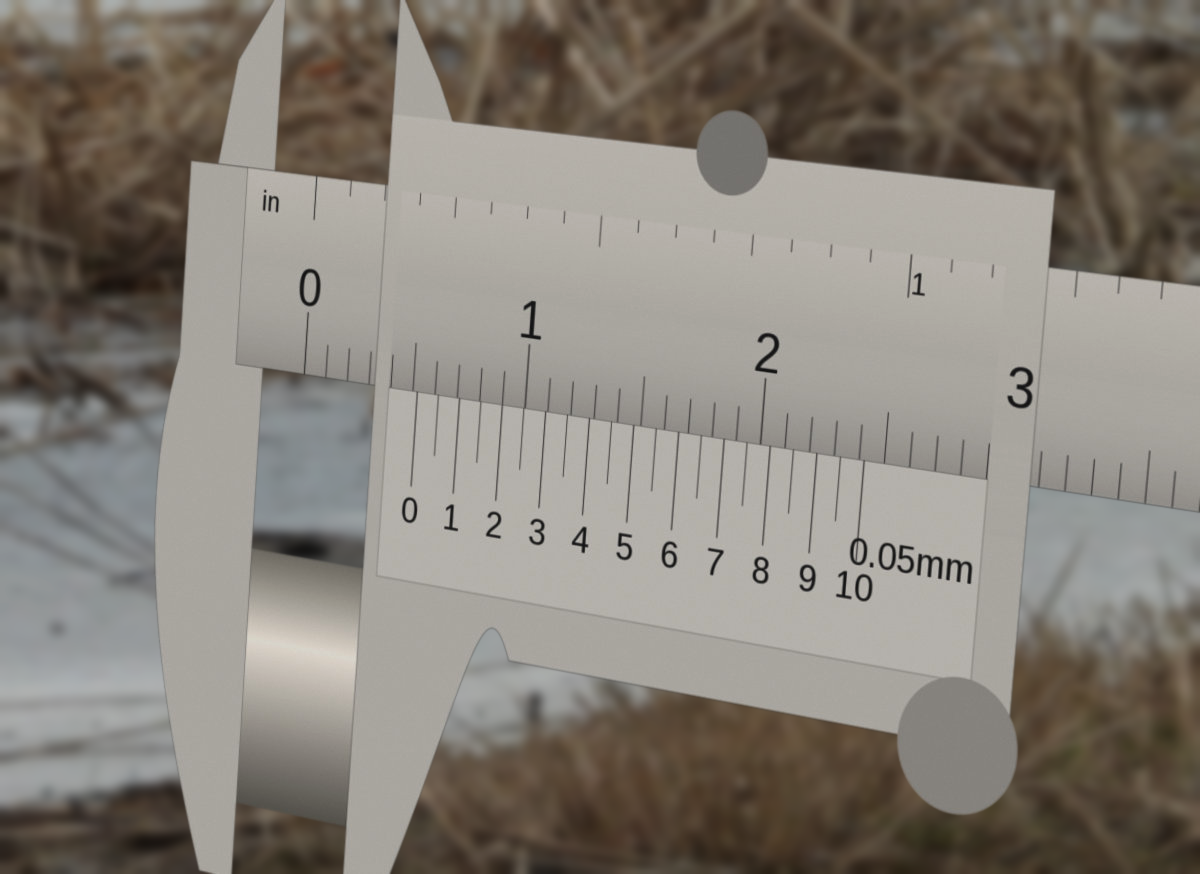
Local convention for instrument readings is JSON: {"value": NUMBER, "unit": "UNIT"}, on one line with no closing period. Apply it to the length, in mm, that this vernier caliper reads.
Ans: {"value": 5.2, "unit": "mm"}
